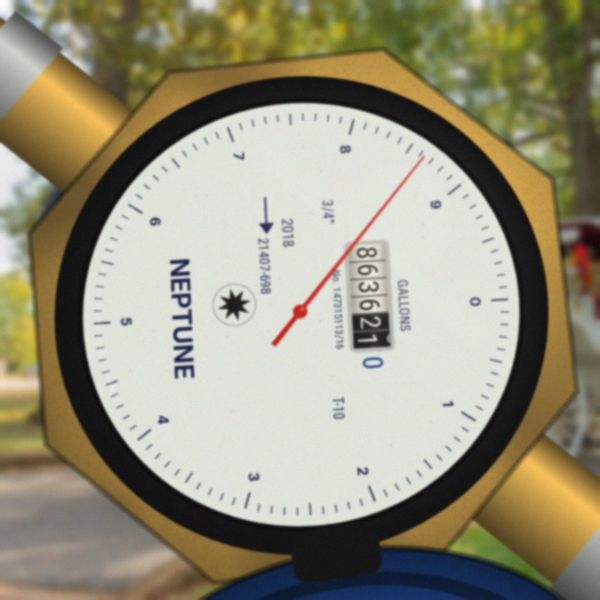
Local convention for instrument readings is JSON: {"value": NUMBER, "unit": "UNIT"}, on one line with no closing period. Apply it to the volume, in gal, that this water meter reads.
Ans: {"value": 8636208.6, "unit": "gal"}
